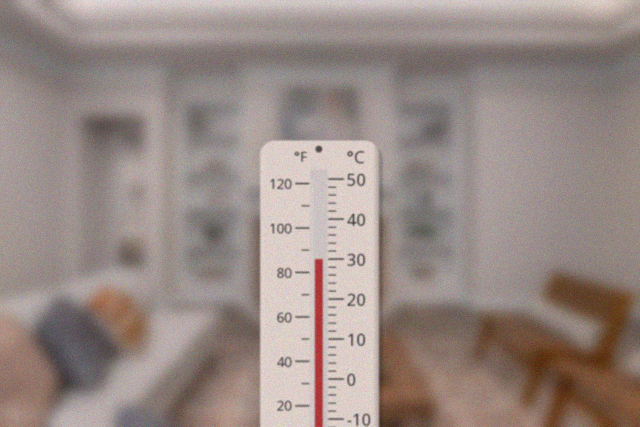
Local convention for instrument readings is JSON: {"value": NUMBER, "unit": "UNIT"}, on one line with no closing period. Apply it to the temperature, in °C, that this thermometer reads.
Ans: {"value": 30, "unit": "°C"}
